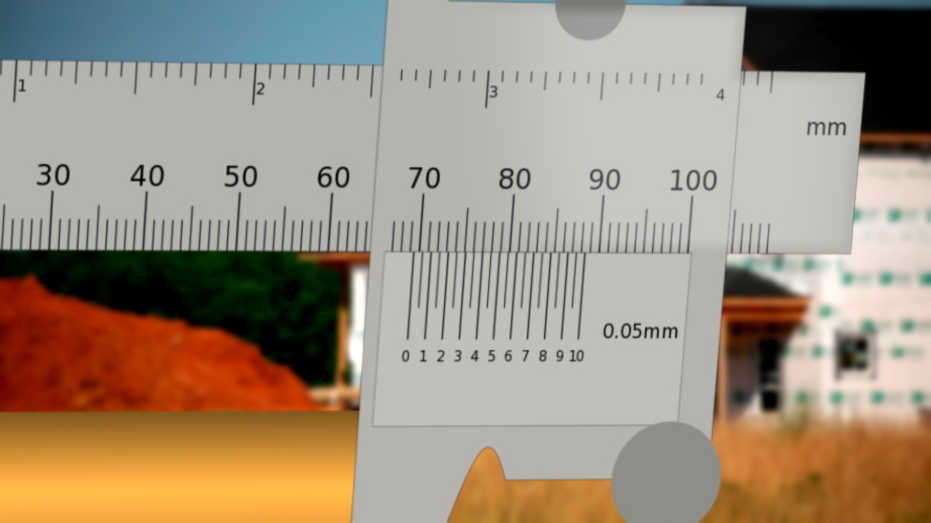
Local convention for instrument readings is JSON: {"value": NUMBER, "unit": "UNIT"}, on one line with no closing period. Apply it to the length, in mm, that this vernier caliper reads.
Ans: {"value": 69.4, "unit": "mm"}
